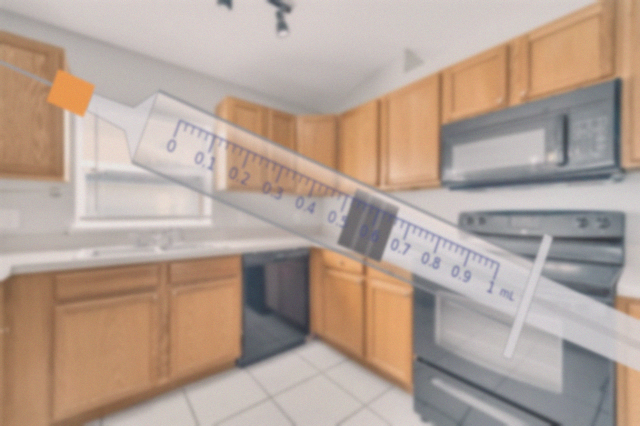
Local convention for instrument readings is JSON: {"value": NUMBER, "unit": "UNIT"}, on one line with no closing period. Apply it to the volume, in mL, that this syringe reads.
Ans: {"value": 0.52, "unit": "mL"}
